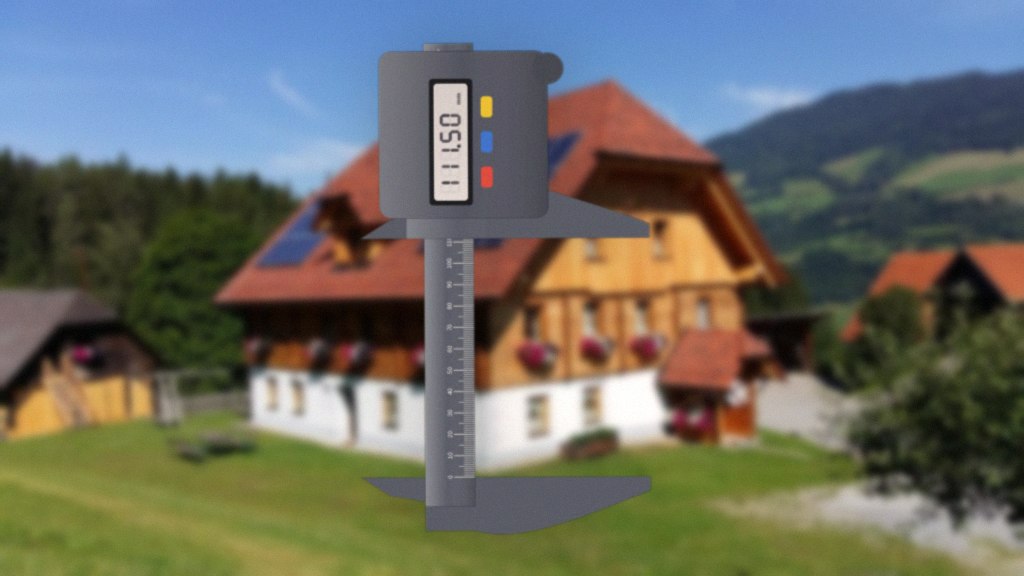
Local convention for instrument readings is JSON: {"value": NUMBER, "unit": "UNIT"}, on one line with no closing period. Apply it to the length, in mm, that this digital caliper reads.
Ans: {"value": 111.50, "unit": "mm"}
